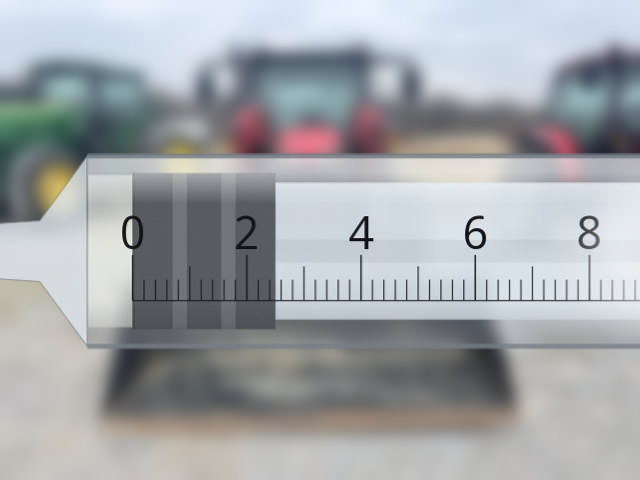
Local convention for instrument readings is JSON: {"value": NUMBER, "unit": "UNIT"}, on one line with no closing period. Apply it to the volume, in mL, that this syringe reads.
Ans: {"value": 0, "unit": "mL"}
